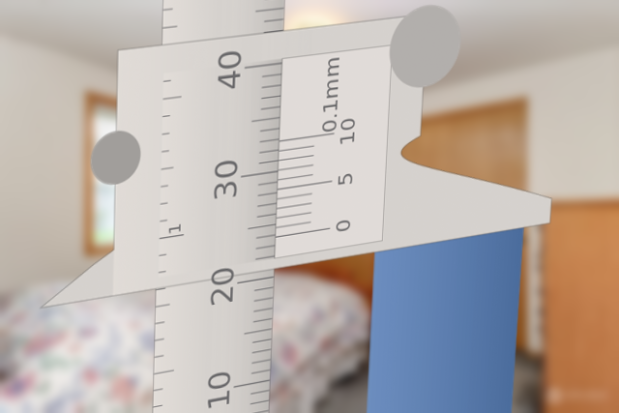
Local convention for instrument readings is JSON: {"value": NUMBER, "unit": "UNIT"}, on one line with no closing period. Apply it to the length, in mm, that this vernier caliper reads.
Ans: {"value": 23.8, "unit": "mm"}
